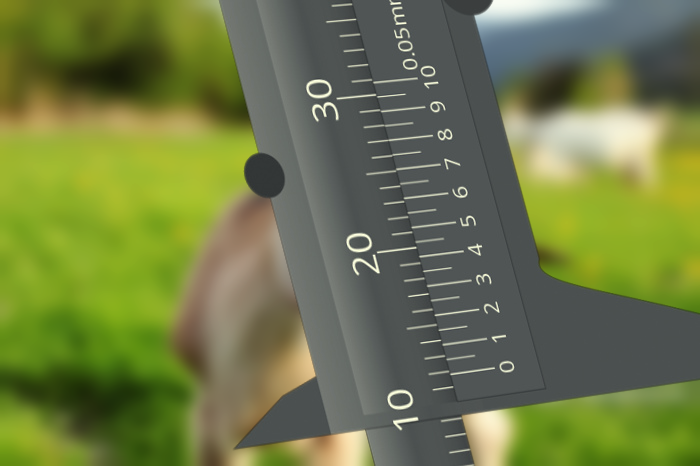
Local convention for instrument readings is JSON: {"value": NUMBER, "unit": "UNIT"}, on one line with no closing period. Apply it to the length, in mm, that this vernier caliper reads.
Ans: {"value": 11.8, "unit": "mm"}
